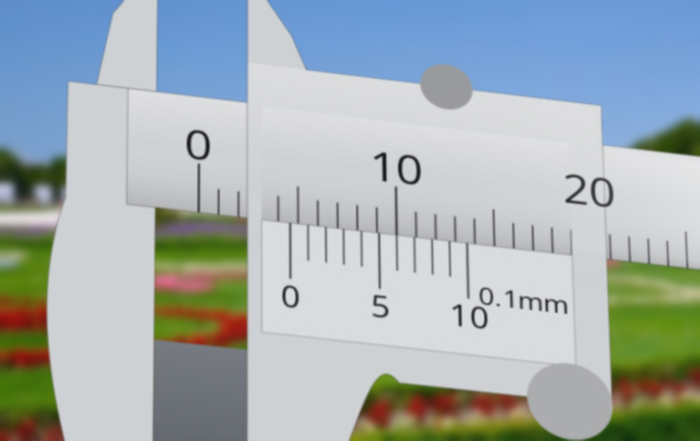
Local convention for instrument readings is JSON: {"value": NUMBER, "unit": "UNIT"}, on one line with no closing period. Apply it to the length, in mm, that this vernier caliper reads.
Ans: {"value": 4.6, "unit": "mm"}
